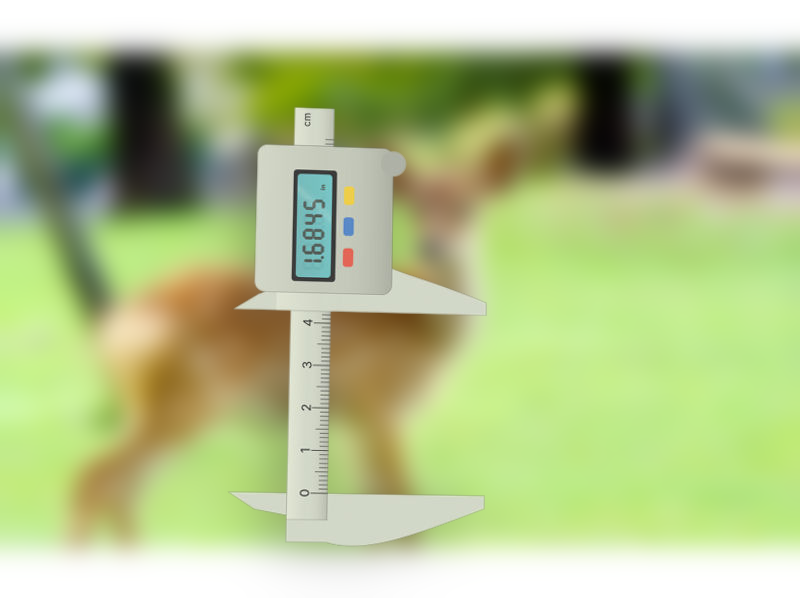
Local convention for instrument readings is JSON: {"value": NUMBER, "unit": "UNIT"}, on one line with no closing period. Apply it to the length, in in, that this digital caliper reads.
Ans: {"value": 1.6845, "unit": "in"}
